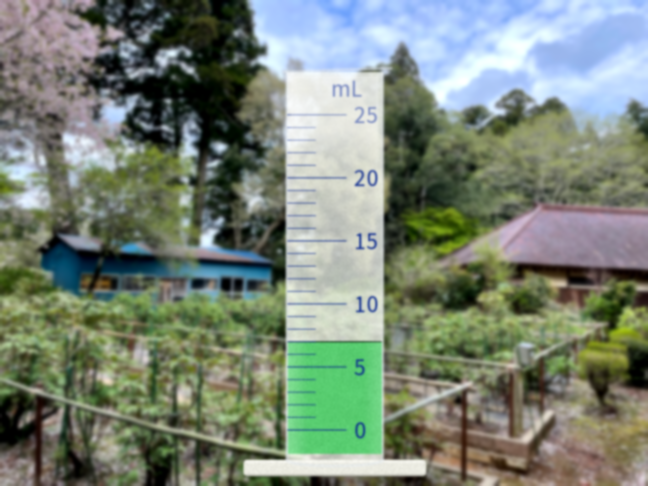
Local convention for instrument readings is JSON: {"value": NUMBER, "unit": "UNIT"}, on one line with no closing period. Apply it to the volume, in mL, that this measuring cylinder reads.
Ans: {"value": 7, "unit": "mL"}
